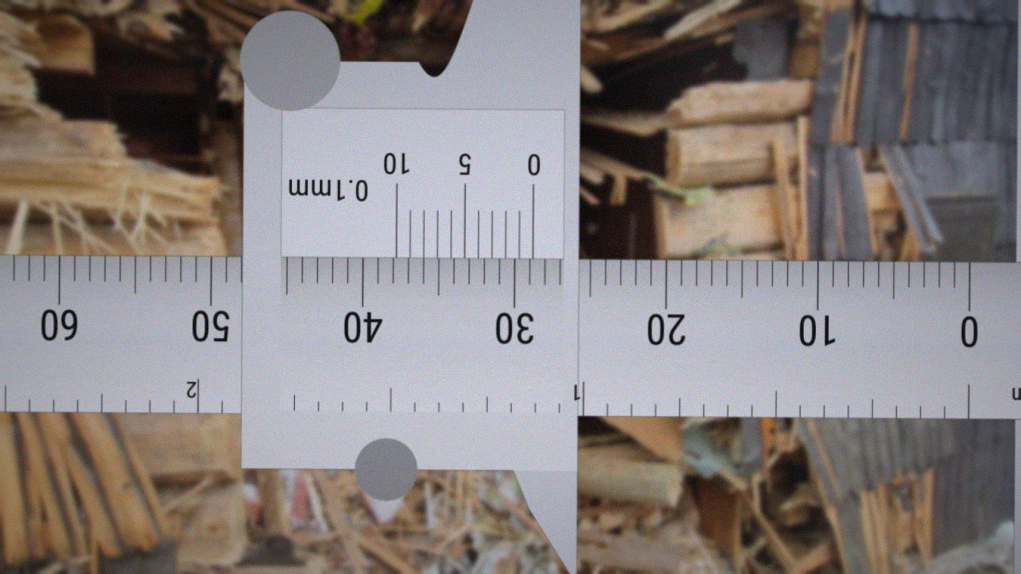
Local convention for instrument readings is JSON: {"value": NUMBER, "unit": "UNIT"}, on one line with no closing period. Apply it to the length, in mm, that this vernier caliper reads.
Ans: {"value": 28.8, "unit": "mm"}
